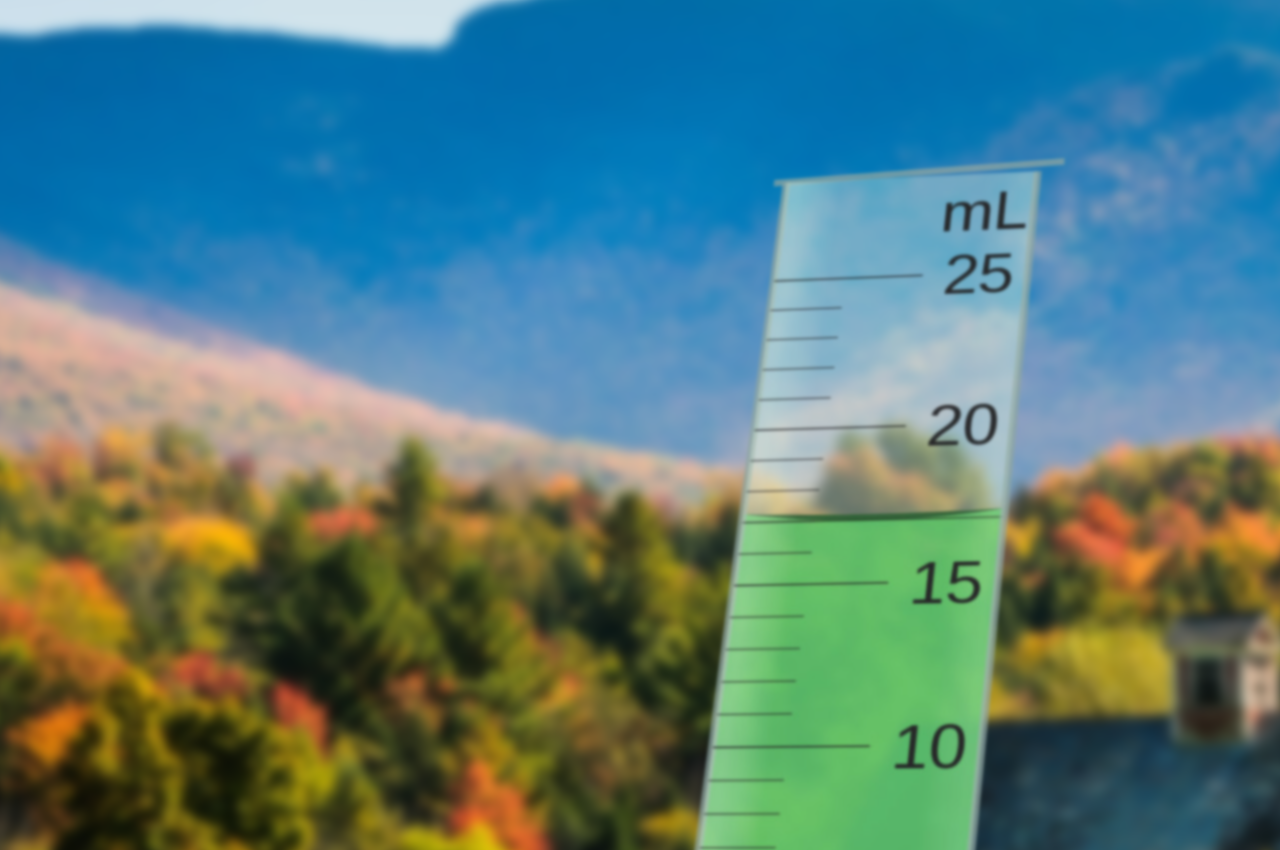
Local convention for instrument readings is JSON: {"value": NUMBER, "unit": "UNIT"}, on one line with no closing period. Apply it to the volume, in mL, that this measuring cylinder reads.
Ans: {"value": 17, "unit": "mL"}
